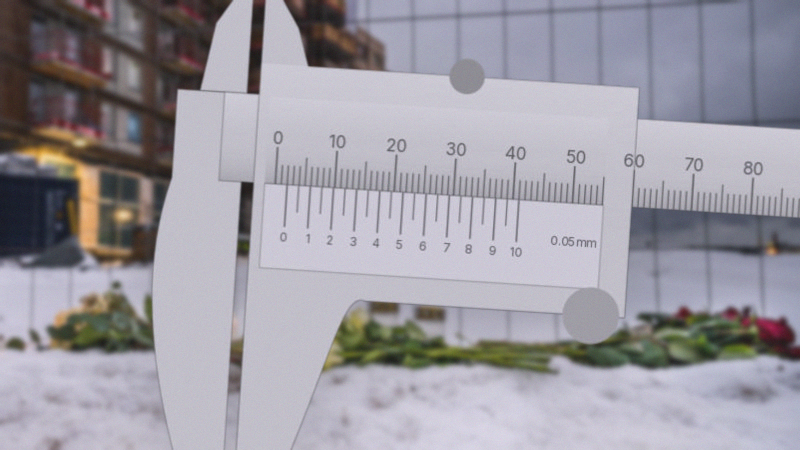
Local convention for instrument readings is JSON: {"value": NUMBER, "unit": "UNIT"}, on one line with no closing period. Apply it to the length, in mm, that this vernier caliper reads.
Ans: {"value": 2.0, "unit": "mm"}
